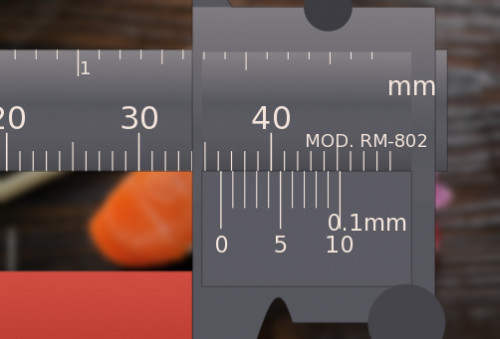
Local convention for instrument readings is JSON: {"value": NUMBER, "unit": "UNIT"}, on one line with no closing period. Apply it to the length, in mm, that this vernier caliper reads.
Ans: {"value": 36.2, "unit": "mm"}
